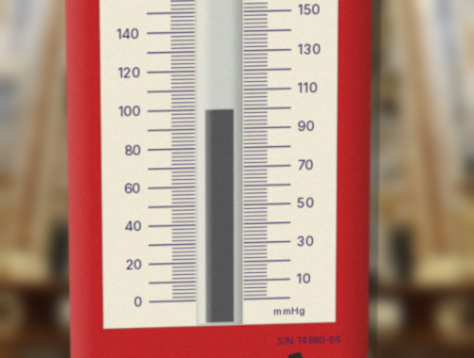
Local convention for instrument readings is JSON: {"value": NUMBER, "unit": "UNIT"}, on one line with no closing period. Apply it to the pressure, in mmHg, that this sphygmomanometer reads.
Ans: {"value": 100, "unit": "mmHg"}
